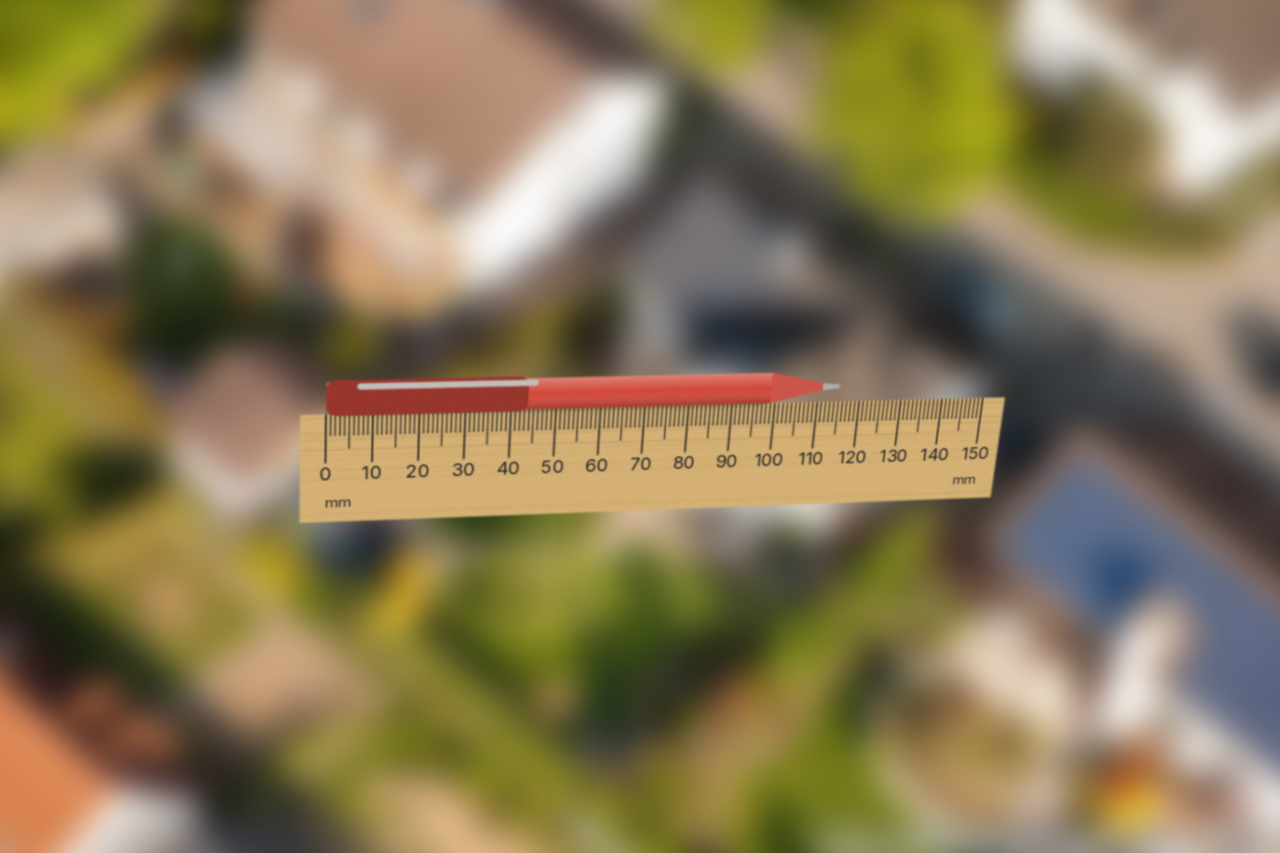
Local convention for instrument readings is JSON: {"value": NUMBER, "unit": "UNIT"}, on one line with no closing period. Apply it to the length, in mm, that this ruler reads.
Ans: {"value": 115, "unit": "mm"}
